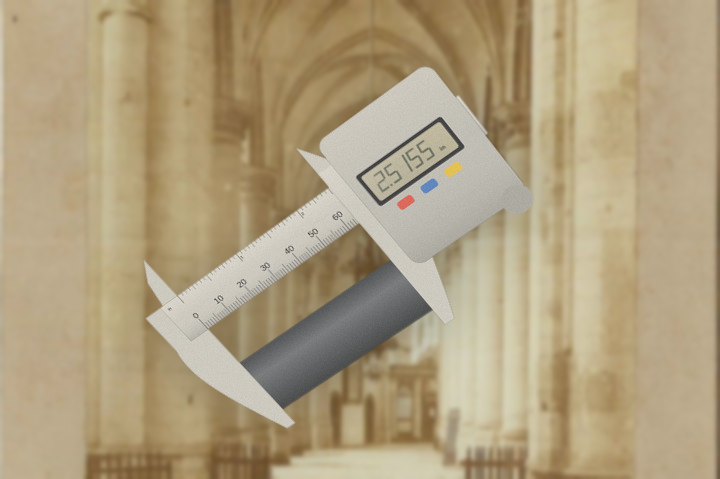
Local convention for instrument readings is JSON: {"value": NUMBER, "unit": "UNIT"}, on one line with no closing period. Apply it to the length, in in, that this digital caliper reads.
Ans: {"value": 2.5155, "unit": "in"}
